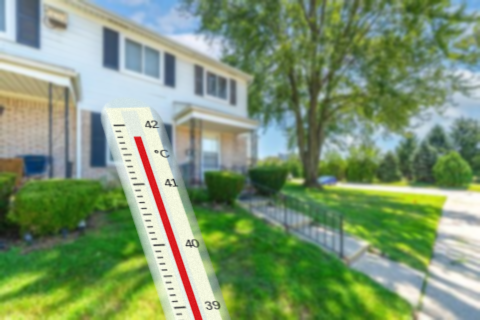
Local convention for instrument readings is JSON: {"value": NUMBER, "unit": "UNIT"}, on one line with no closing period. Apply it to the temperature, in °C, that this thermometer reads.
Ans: {"value": 41.8, "unit": "°C"}
